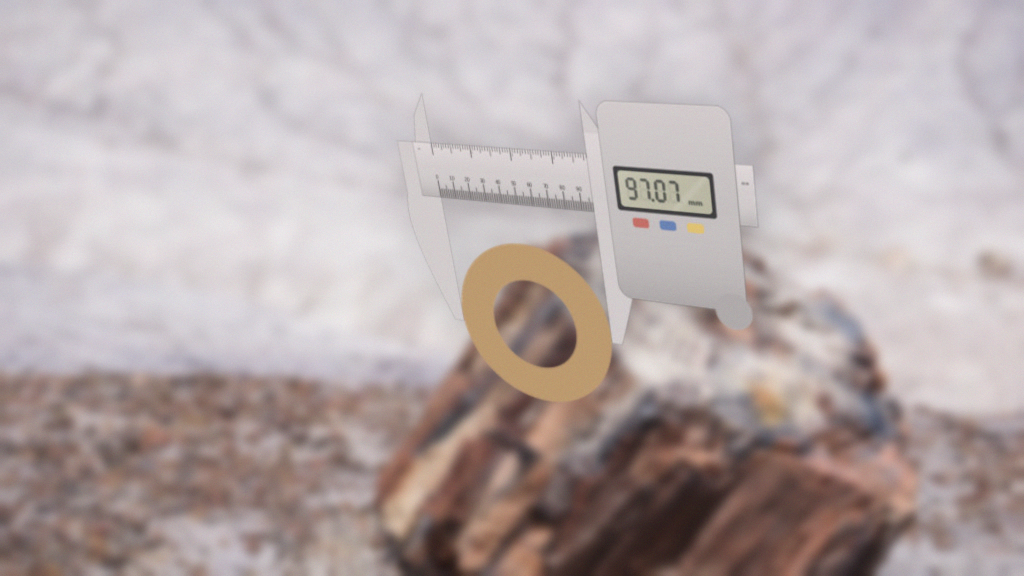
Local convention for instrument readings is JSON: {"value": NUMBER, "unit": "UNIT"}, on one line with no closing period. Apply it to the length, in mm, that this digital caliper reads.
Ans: {"value": 97.07, "unit": "mm"}
